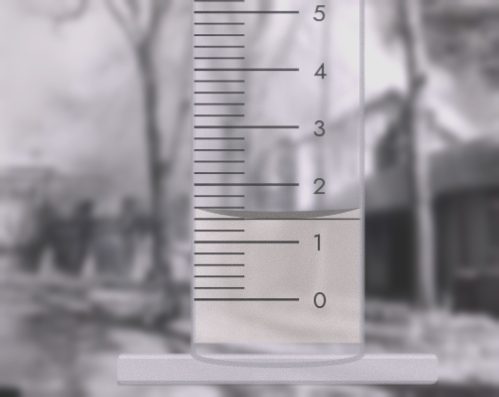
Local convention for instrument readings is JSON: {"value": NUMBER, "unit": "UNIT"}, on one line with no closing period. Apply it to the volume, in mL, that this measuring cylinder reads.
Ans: {"value": 1.4, "unit": "mL"}
